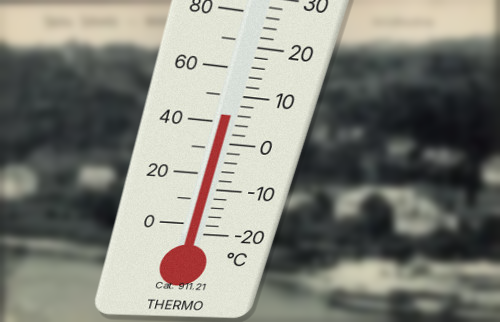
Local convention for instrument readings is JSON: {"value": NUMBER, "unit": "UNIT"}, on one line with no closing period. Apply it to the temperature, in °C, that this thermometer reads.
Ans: {"value": 6, "unit": "°C"}
